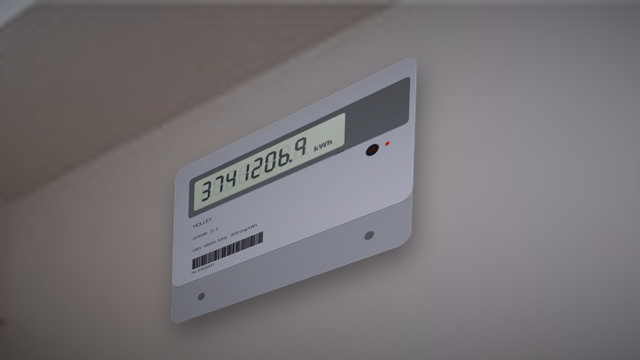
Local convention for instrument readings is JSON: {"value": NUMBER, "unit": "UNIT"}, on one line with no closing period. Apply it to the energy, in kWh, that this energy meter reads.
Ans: {"value": 3741206.9, "unit": "kWh"}
